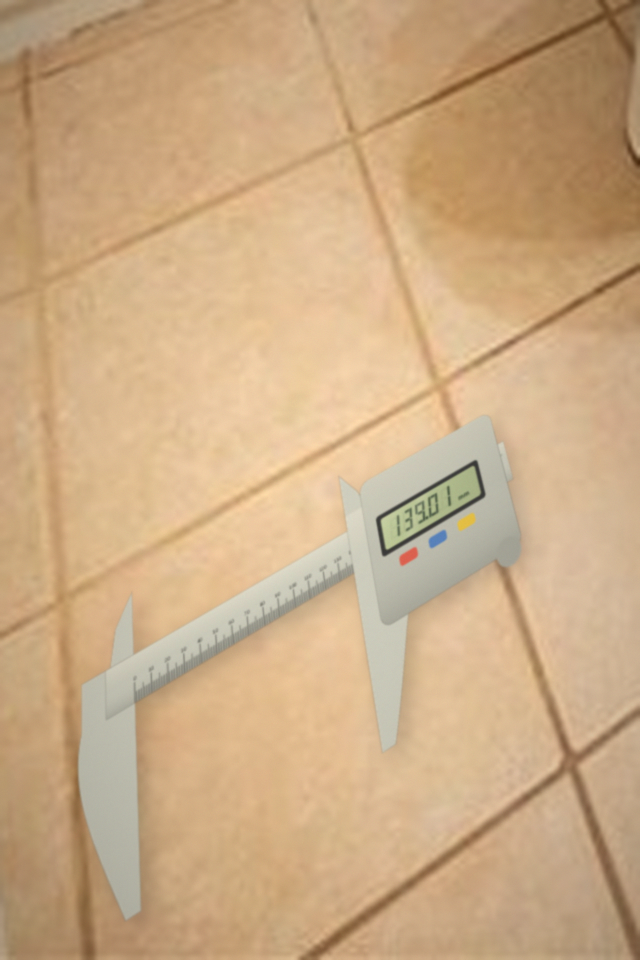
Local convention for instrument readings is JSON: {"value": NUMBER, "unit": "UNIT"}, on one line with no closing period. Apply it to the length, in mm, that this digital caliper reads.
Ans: {"value": 139.01, "unit": "mm"}
